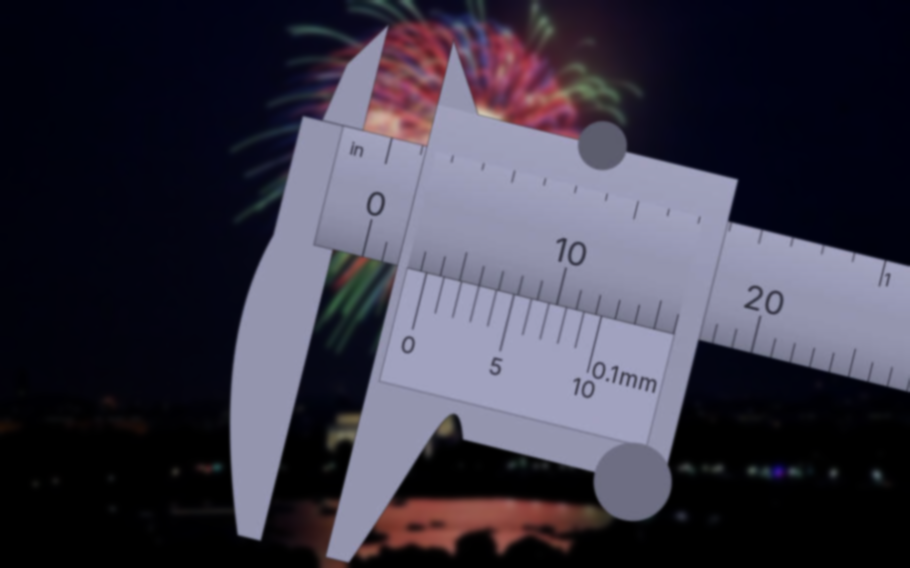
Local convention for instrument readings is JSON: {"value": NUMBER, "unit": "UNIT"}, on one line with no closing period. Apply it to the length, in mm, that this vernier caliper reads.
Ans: {"value": 3.3, "unit": "mm"}
